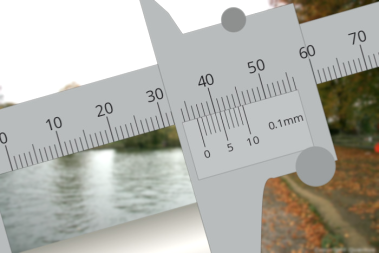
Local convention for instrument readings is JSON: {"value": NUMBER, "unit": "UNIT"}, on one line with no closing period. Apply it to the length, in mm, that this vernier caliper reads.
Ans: {"value": 36.4, "unit": "mm"}
